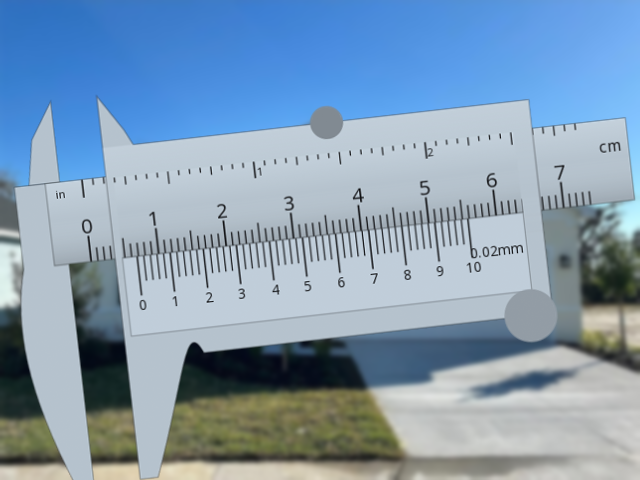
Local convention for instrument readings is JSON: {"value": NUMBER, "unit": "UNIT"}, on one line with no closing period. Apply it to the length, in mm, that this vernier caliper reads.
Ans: {"value": 6.8, "unit": "mm"}
